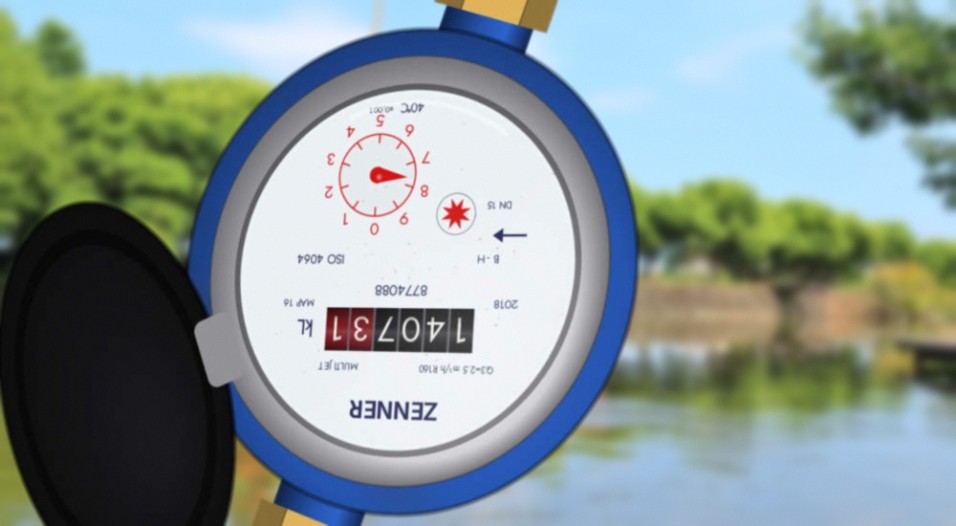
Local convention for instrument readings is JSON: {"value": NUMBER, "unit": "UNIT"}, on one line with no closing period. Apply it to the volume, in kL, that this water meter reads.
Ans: {"value": 1407.317, "unit": "kL"}
